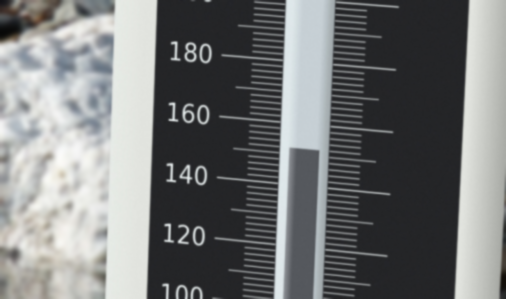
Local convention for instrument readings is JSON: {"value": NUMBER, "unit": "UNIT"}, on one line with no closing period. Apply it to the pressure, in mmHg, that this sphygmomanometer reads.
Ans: {"value": 152, "unit": "mmHg"}
